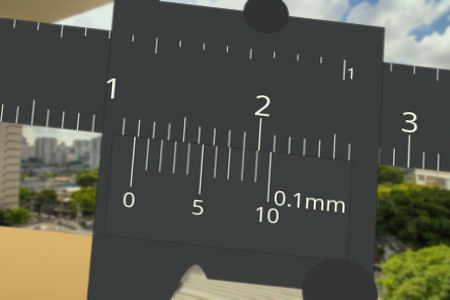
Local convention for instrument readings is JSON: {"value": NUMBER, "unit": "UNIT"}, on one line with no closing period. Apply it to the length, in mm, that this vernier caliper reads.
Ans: {"value": 11.8, "unit": "mm"}
